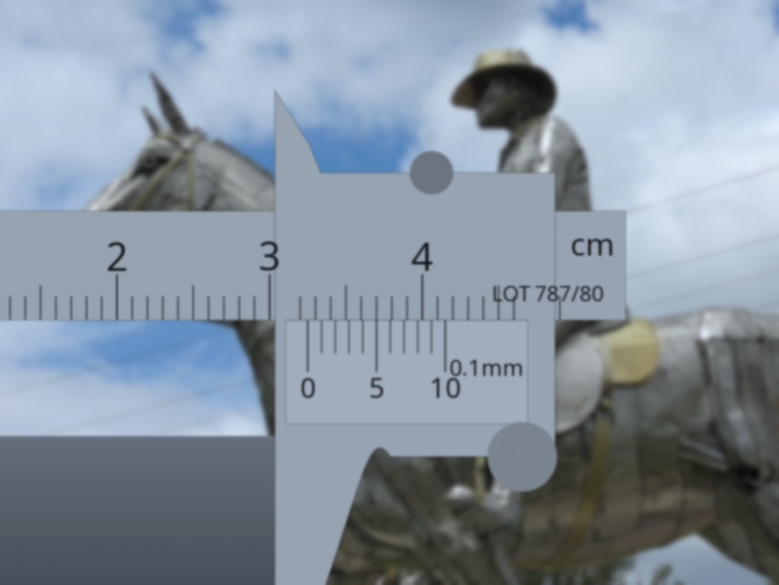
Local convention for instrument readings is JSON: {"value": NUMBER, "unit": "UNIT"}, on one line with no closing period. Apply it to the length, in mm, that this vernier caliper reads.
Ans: {"value": 32.5, "unit": "mm"}
